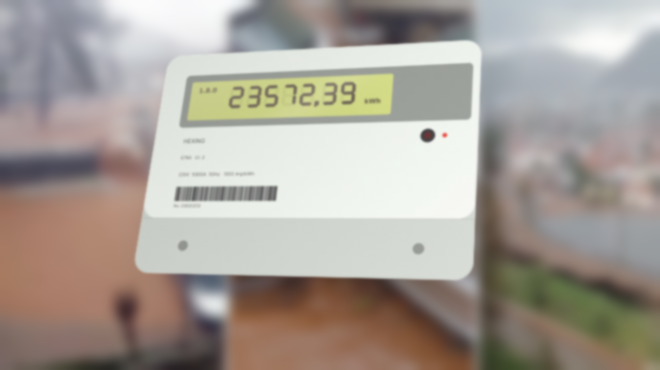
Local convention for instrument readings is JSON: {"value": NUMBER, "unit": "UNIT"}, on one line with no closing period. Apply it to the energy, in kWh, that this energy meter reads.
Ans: {"value": 23572.39, "unit": "kWh"}
